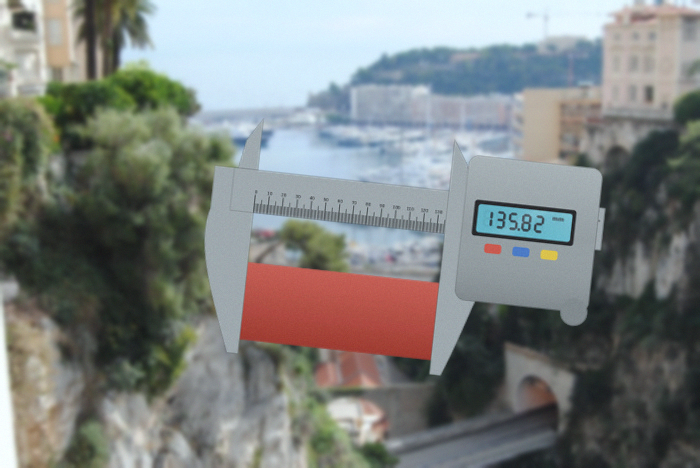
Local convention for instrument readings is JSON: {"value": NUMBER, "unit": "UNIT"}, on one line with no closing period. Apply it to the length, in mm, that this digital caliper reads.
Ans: {"value": 135.82, "unit": "mm"}
